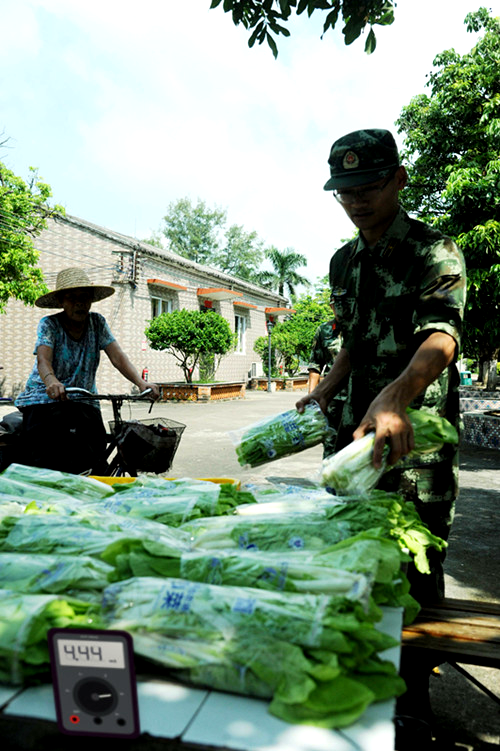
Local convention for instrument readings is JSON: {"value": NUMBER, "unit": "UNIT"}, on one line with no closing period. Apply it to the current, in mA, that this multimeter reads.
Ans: {"value": 4.44, "unit": "mA"}
